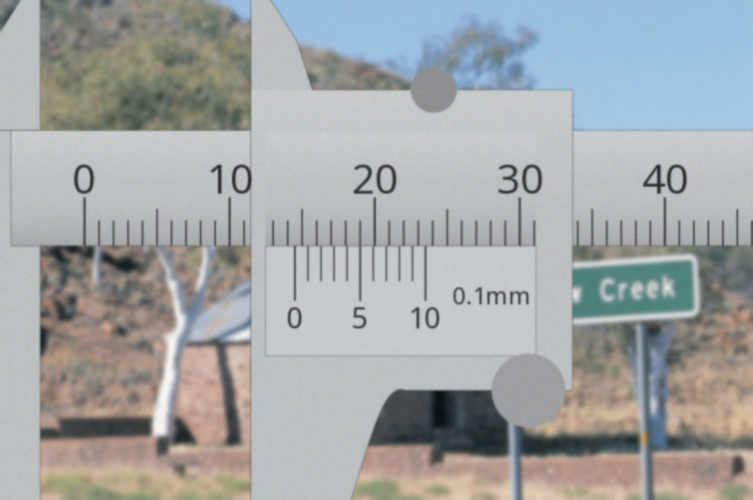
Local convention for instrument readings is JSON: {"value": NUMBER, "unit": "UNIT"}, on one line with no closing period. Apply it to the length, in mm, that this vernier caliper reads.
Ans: {"value": 14.5, "unit": "mm"}
